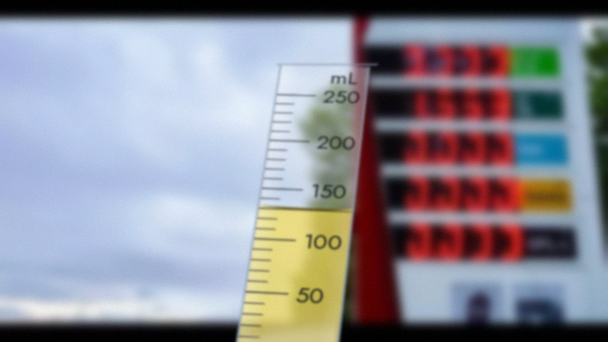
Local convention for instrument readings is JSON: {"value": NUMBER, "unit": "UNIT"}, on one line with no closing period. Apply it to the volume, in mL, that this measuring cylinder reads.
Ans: {"value": 130, "unit": "mL"}
